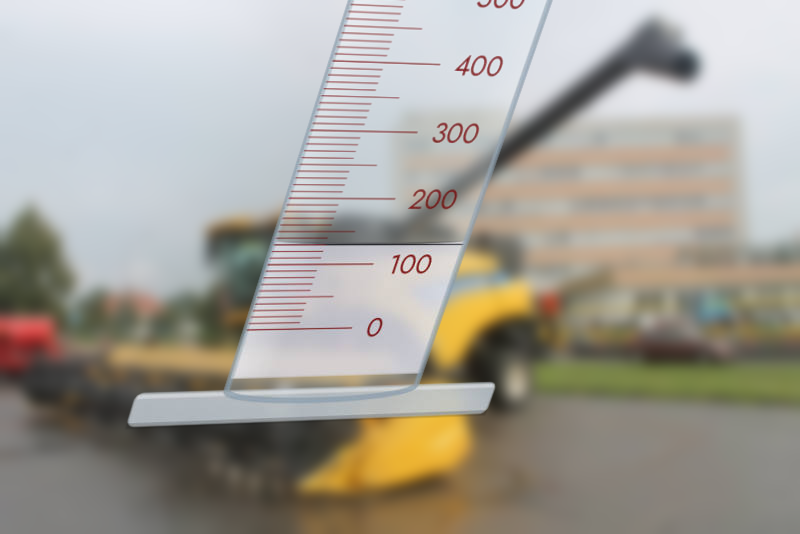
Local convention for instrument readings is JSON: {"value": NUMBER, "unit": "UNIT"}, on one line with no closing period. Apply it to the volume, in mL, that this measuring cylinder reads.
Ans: {"value": 130, "unit": "mL"}
